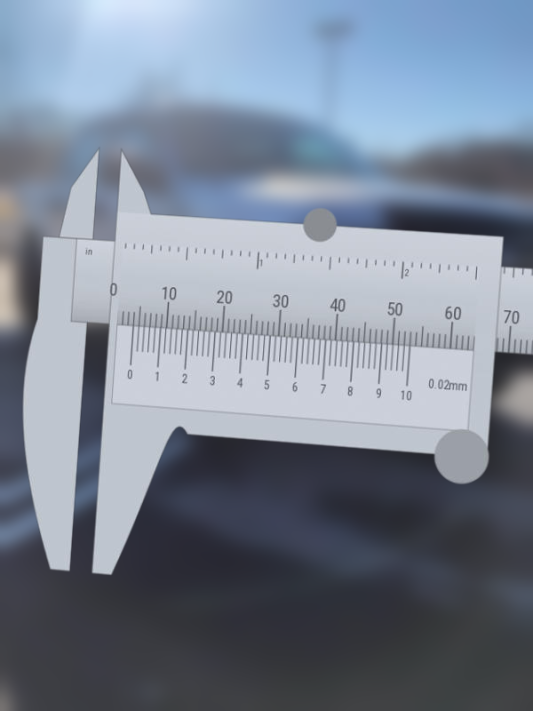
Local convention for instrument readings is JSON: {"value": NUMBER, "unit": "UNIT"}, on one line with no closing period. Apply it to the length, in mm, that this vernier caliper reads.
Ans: {"value": 4.0, "unit": "mm"}
